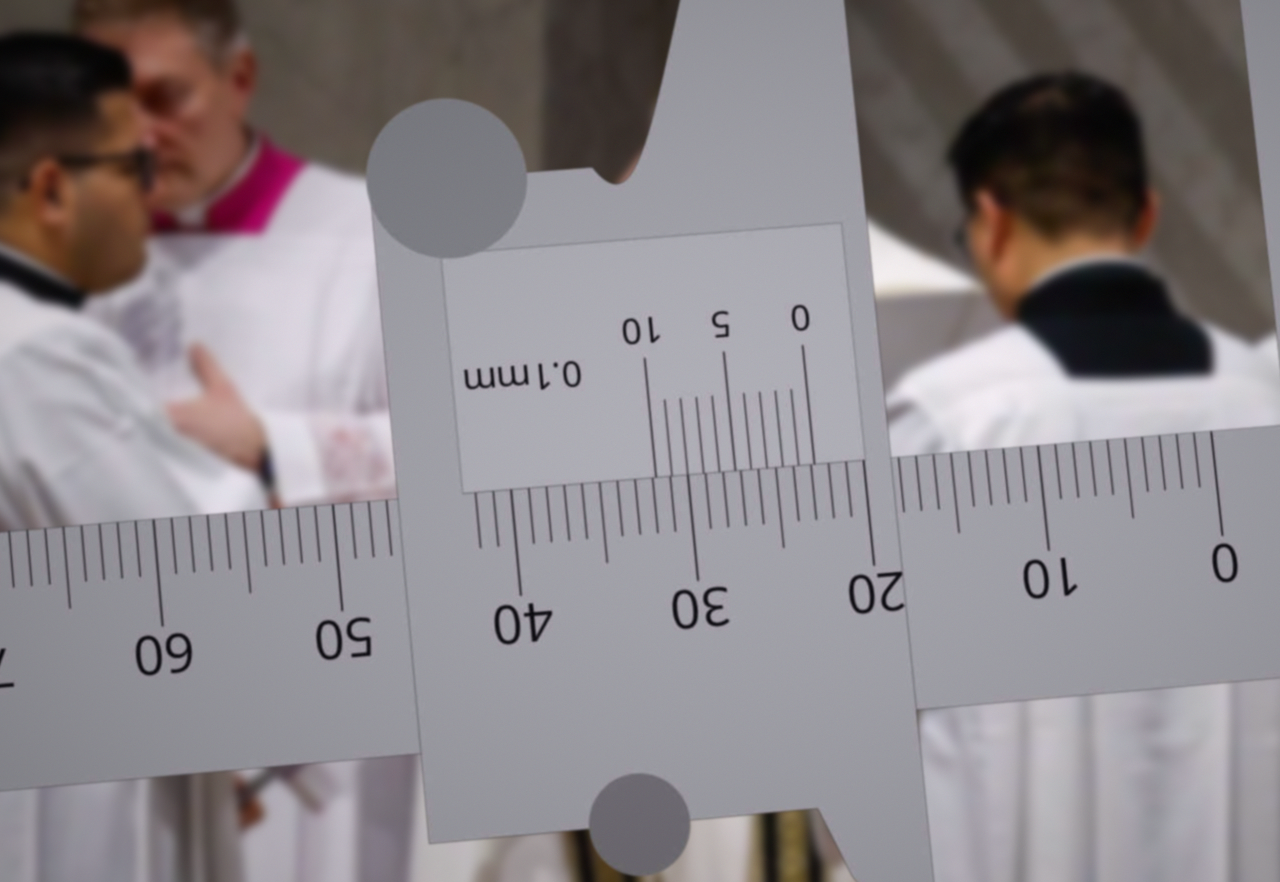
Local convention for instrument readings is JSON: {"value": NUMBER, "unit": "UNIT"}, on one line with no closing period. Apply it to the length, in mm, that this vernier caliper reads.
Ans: {"value": 22.8, "unit": "mm"}
